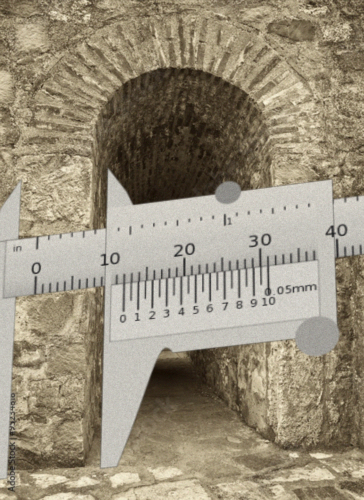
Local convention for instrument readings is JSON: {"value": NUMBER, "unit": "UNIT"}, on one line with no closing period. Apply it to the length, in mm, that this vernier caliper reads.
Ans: {"value": 12.0, "unit": "mm"}
